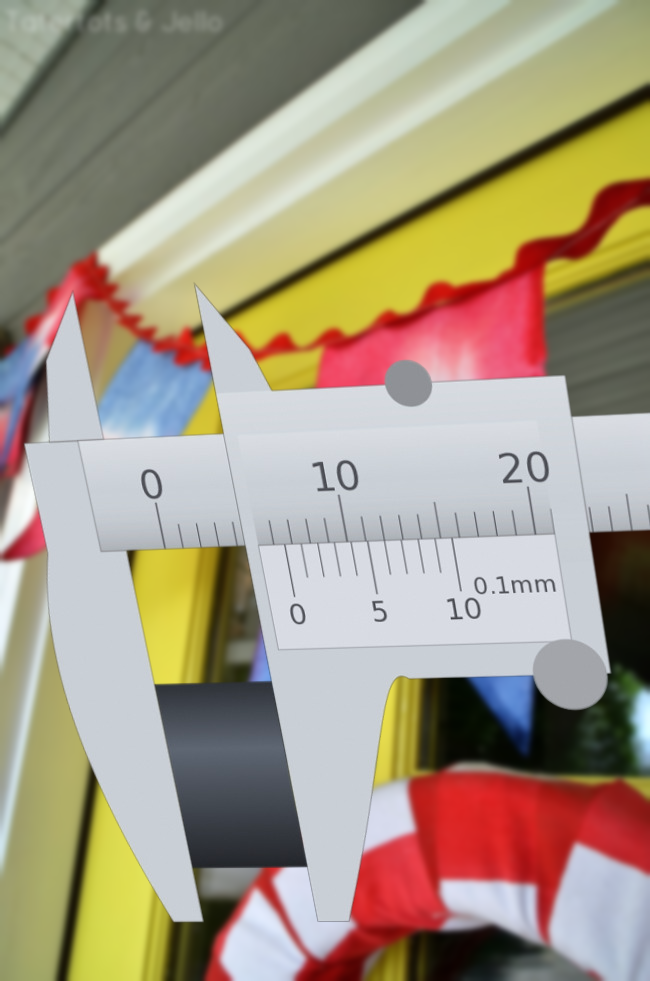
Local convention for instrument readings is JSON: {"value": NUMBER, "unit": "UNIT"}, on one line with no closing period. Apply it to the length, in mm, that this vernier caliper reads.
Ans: {"value": 6.6, "unit": "mm"}
